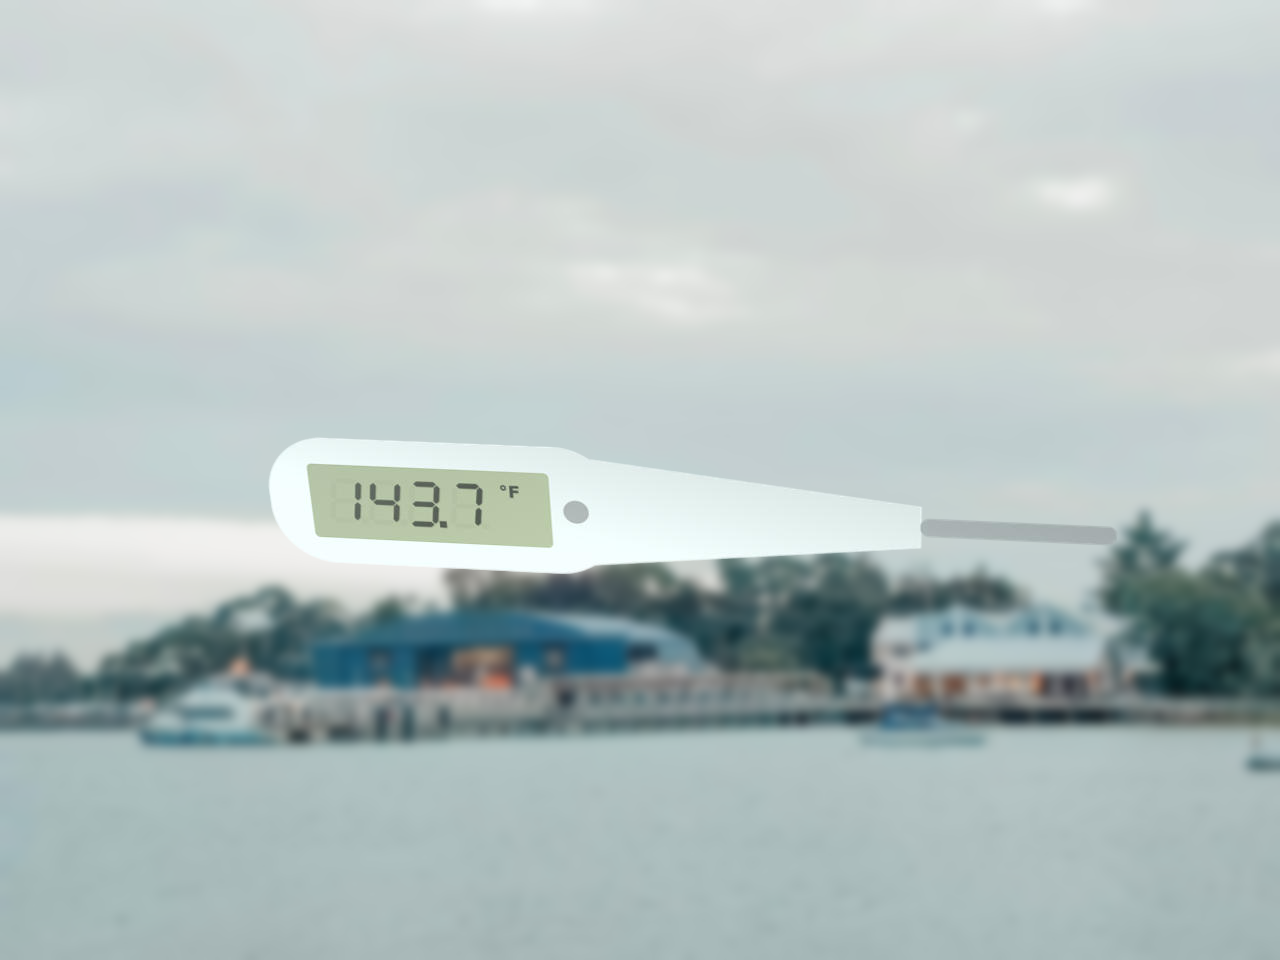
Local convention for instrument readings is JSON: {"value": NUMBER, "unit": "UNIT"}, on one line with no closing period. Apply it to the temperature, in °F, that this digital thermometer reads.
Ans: {"value": 143.7, "unit": "°F"}
